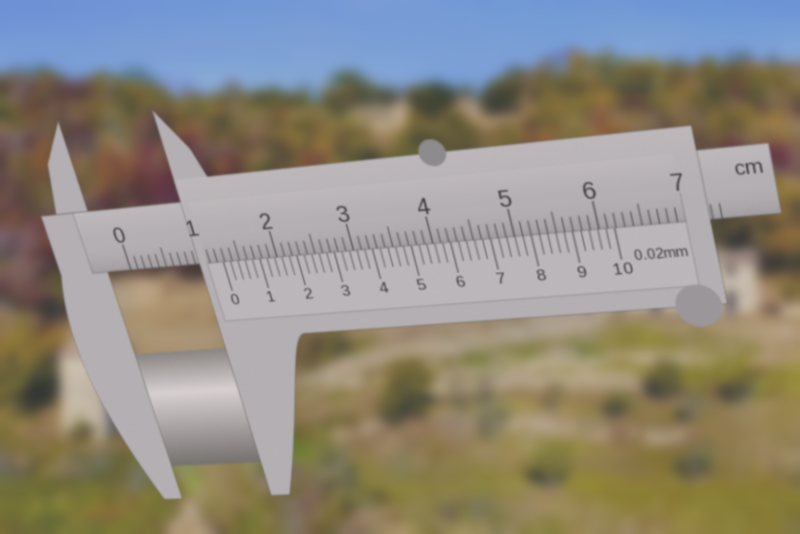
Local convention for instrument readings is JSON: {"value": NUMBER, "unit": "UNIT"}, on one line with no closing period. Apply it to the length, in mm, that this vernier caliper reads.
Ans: {"value": 12.8, "unit": "mm"}
